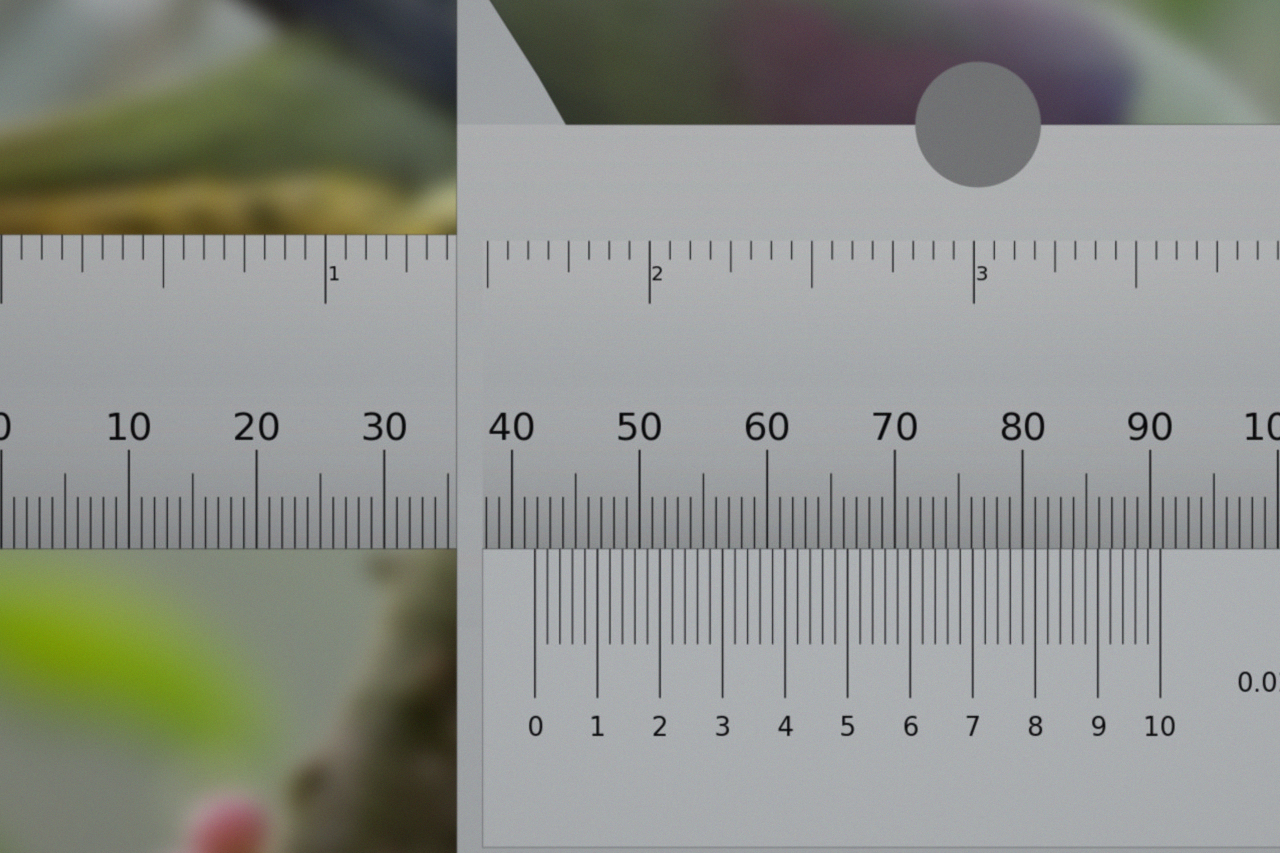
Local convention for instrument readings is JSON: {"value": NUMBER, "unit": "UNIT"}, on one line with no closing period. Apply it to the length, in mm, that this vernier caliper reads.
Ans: {"value": 41.8, "unit": "mm"}
